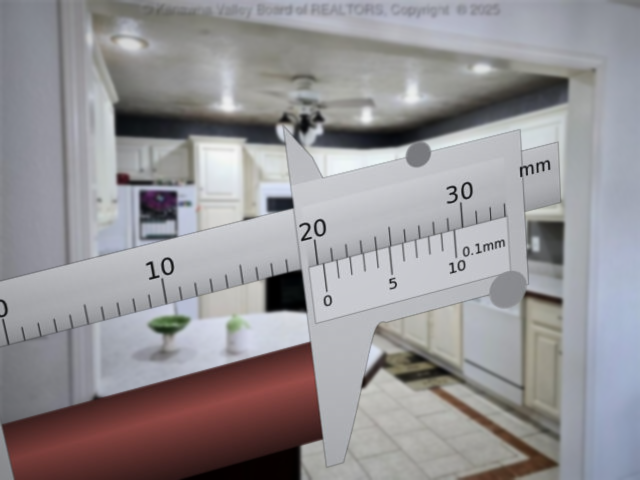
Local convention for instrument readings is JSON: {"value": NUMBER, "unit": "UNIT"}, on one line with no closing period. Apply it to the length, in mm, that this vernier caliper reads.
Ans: {"value": 20.4, "unit": "mm"}
